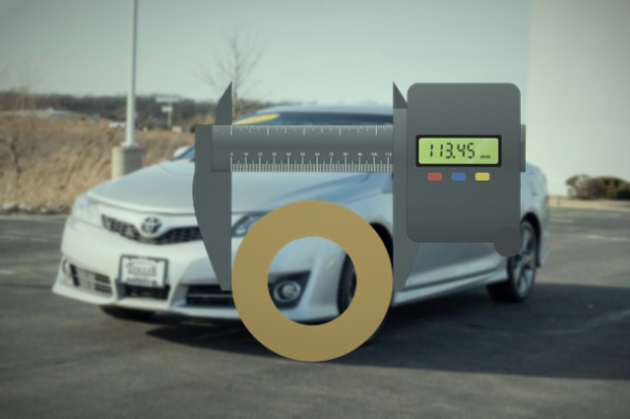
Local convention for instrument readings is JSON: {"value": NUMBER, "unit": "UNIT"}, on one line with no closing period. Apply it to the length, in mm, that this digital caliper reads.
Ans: {"value": 113.45, "unit": "mm"}
